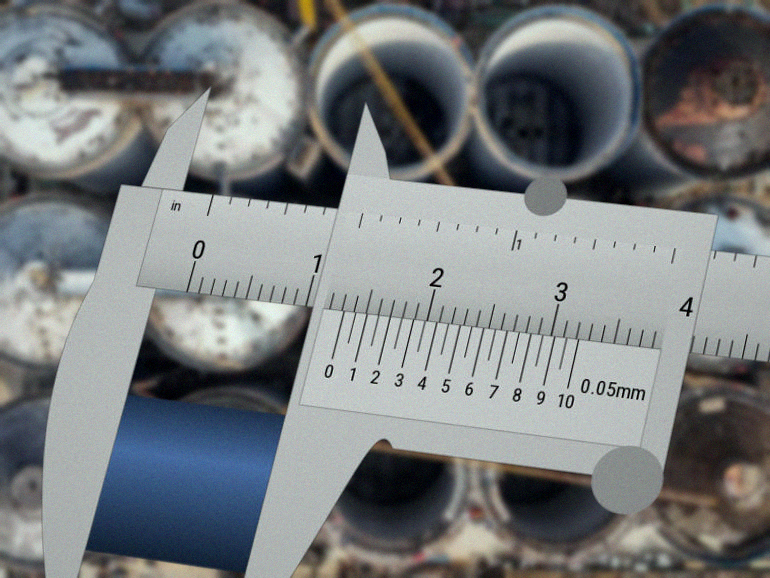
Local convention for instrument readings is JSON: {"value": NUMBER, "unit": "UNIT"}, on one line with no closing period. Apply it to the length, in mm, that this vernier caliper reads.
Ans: {"value": 13.2, "unit": "mm"}
